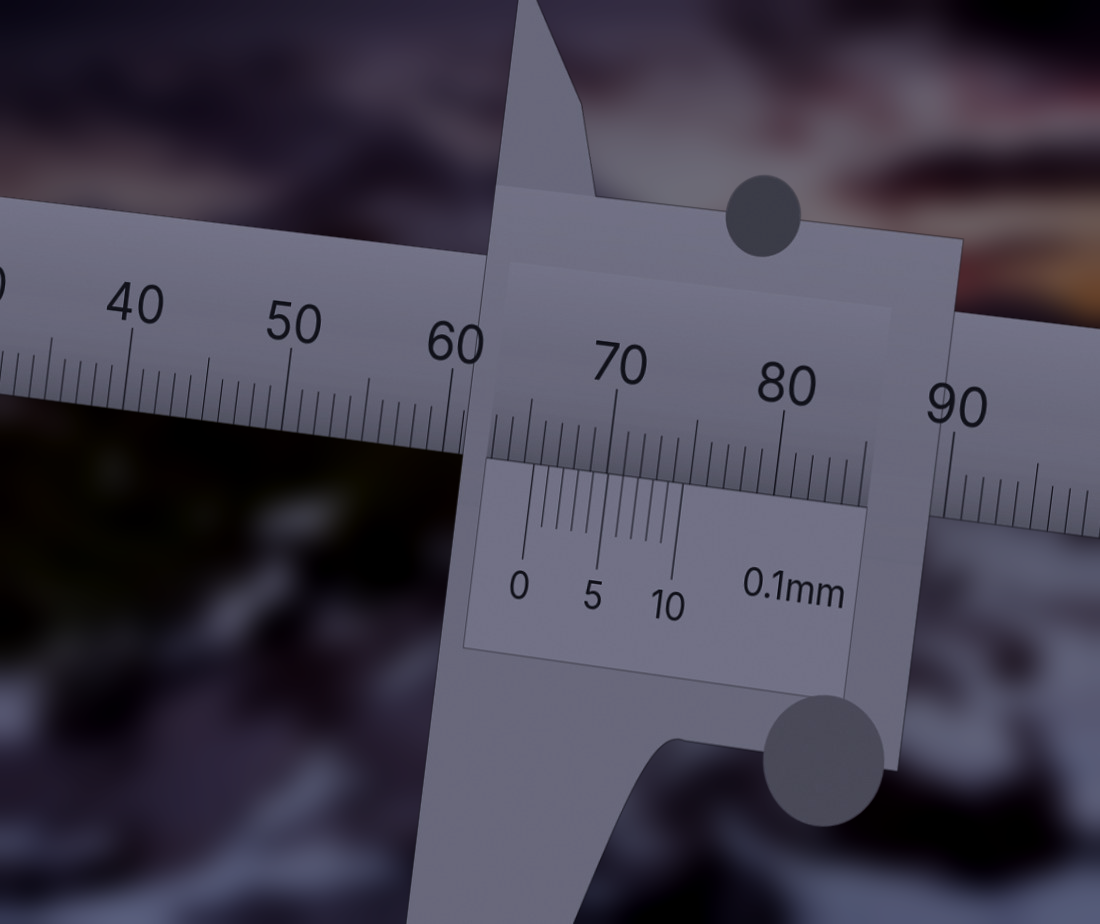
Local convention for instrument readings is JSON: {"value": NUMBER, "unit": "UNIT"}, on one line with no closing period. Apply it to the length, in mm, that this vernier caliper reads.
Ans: {"value": 65.6, "unit": "mm"}
